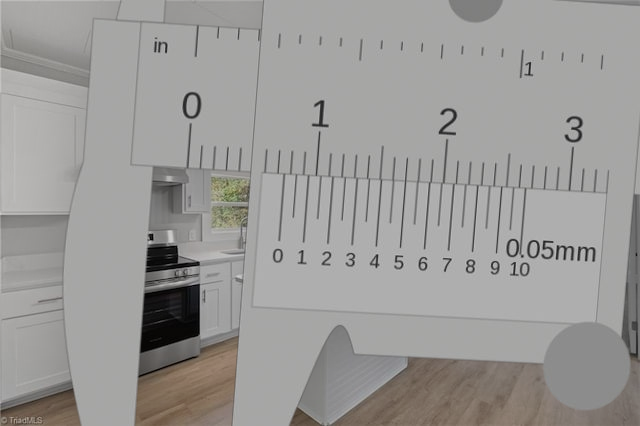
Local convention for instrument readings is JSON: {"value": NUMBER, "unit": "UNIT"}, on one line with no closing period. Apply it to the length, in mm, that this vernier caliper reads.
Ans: {"value": 7.5, "unit": "mm"}
